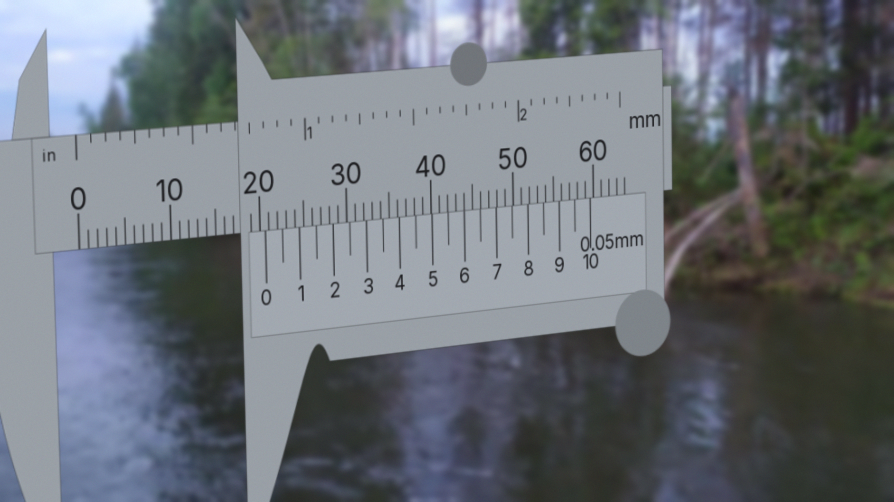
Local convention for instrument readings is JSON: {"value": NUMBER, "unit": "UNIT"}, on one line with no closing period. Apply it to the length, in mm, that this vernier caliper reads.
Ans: {"value": 20.6, "unit": "mm"}
